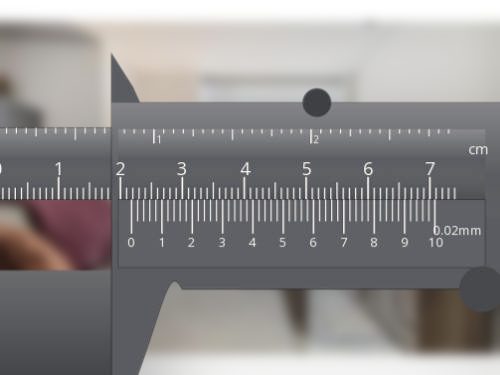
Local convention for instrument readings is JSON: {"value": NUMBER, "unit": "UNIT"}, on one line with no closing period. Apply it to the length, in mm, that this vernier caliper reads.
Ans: {"value": 21.8, "unit": "mm"}
